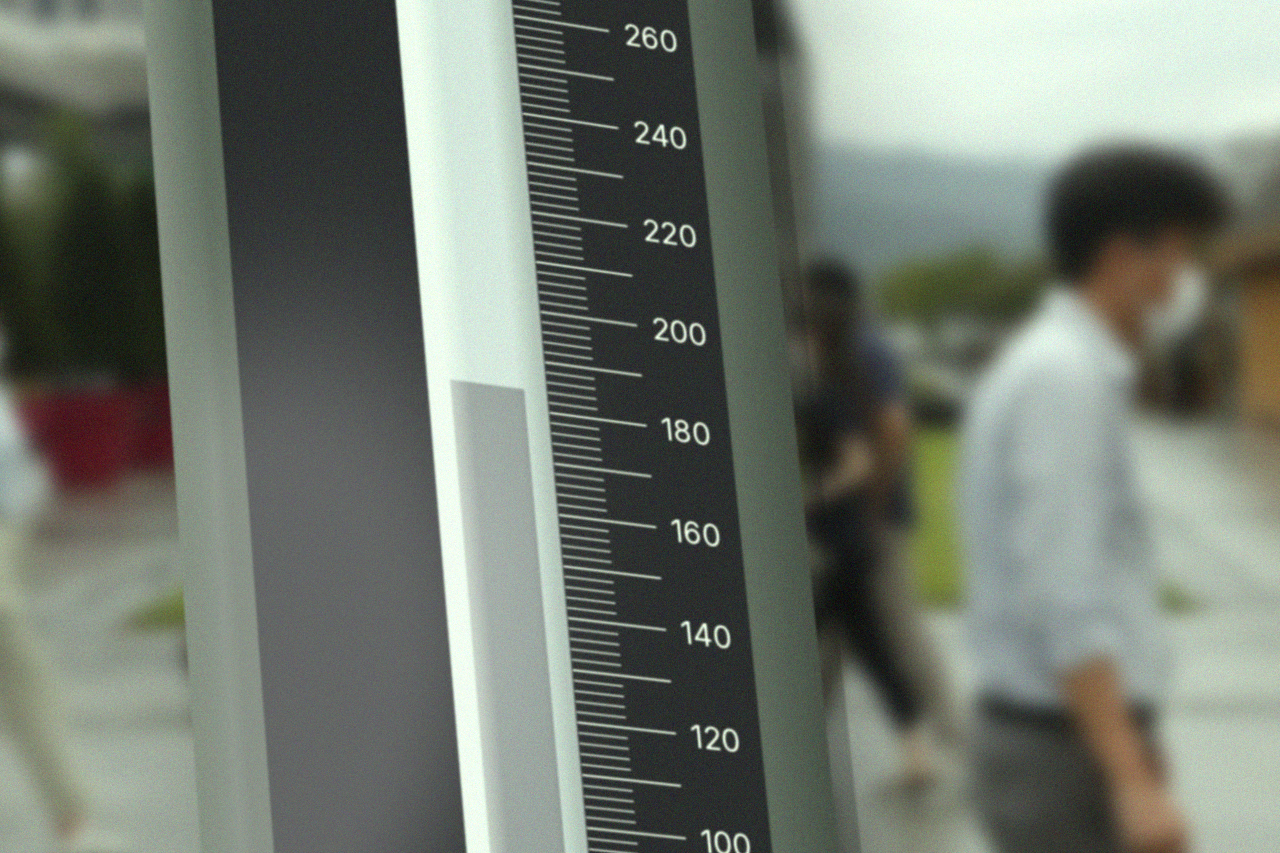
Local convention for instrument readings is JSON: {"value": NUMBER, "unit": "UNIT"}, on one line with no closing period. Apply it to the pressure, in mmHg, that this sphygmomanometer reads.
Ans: {"value": 184, "unit": "mmHg"}
